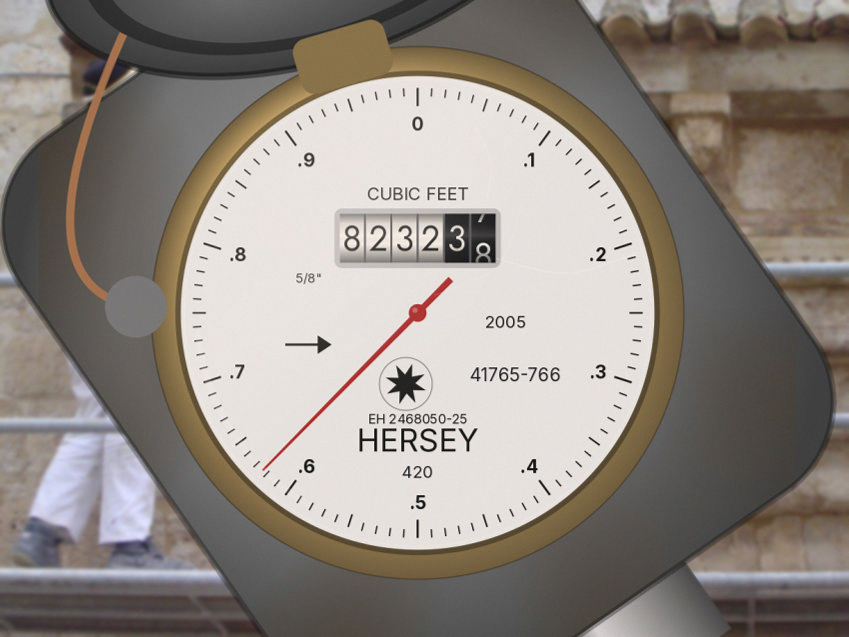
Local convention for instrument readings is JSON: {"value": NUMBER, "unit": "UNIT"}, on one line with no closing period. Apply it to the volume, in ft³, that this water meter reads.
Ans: {"value": 823237.62, "unit": "ft³"}
